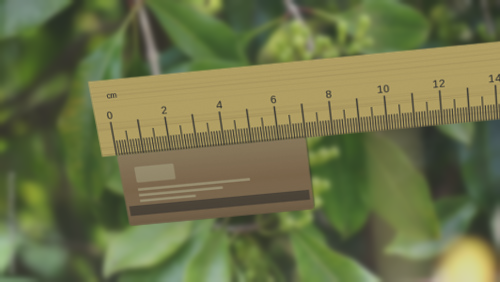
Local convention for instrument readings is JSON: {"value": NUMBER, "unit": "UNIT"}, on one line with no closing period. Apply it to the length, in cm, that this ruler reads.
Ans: {"value": 7, "unit": "cm"}
